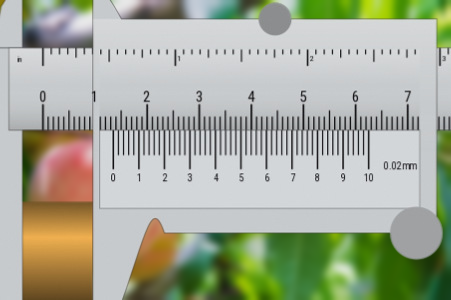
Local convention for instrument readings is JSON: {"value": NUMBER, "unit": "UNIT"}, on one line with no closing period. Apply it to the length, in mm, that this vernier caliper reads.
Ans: {"value": 13.5, "unit": "mm"}
